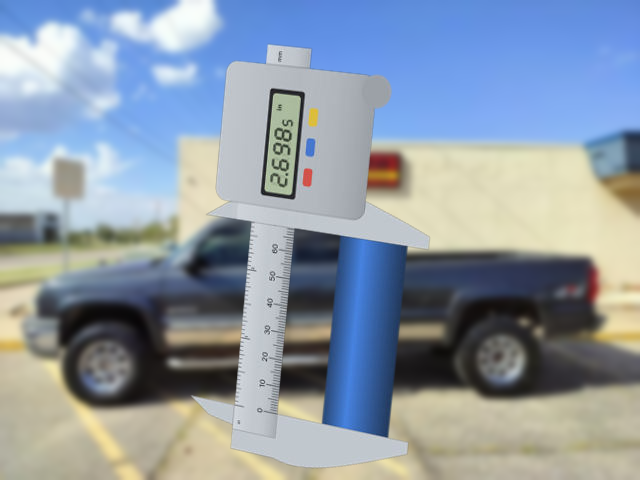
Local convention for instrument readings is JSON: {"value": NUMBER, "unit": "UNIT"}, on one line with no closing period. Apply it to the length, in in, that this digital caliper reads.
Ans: {"value": 2.6985, "unit": "in"}
